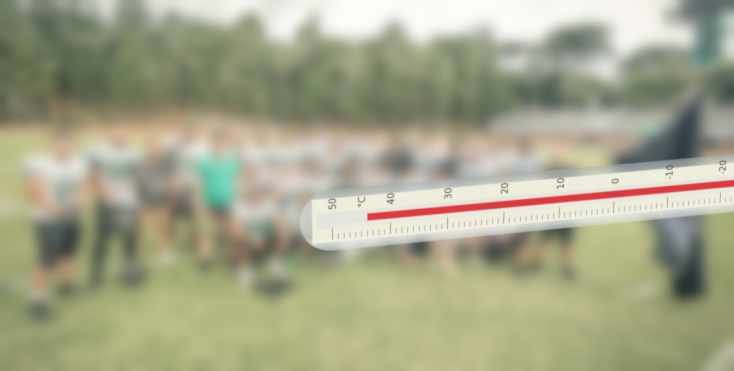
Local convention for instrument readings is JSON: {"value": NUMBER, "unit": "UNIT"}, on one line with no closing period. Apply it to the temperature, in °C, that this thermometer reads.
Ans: {"value": 44, "unit": "°C"}
